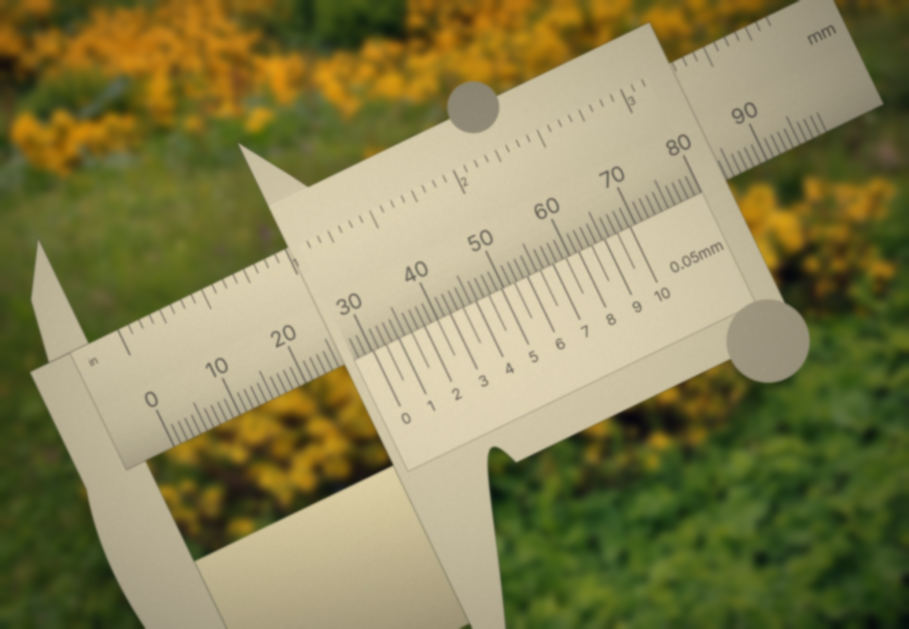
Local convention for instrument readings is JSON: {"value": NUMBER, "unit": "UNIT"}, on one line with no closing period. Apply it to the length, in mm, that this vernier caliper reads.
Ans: {"value": 30.2, "unit": "mm"}
